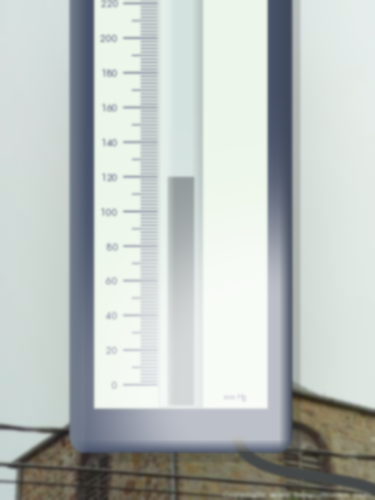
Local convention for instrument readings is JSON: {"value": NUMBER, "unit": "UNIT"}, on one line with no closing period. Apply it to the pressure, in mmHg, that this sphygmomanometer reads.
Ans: {"value": 120, "unit": "mmHg"}
